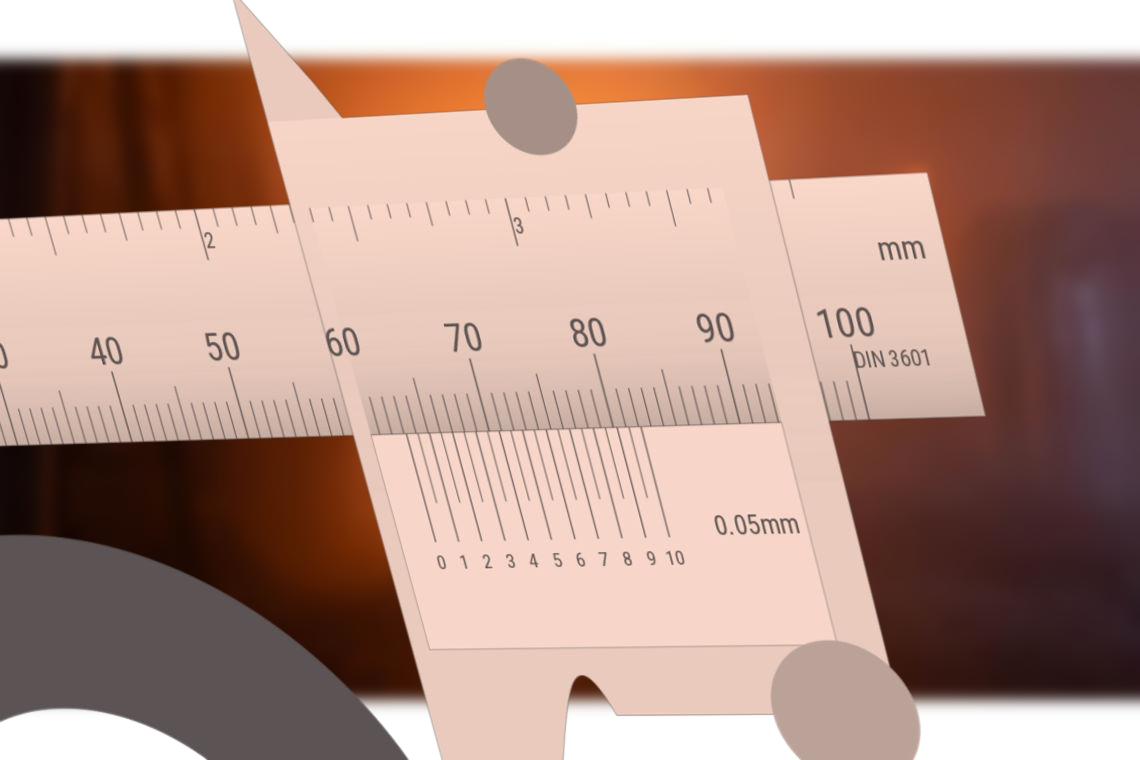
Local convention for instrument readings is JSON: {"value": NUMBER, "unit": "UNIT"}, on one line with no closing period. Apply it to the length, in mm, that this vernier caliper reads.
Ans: {"value": 63.2, "unit": "mm"}
